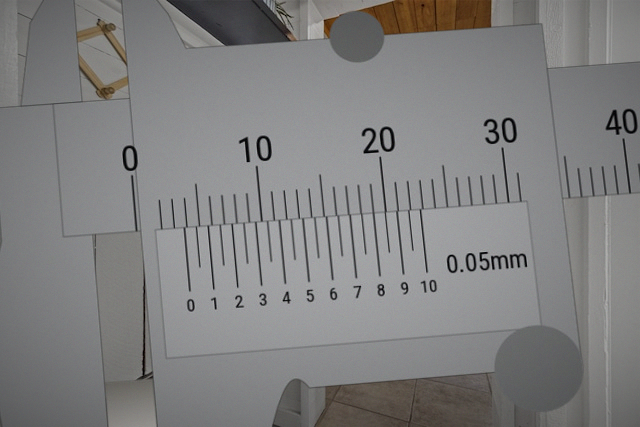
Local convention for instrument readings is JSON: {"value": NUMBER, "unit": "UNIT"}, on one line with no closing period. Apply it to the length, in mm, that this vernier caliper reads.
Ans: {"value": 3.8, "unit": "mm"}
